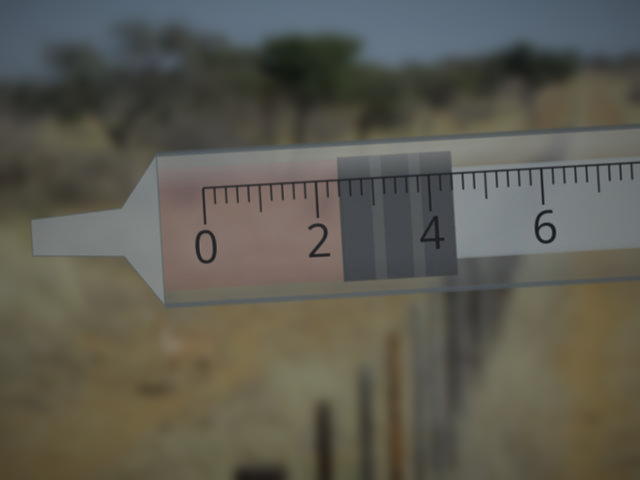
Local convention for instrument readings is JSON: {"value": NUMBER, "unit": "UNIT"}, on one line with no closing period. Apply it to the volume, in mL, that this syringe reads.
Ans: {"value": 2.4, "unit": "mL"}
